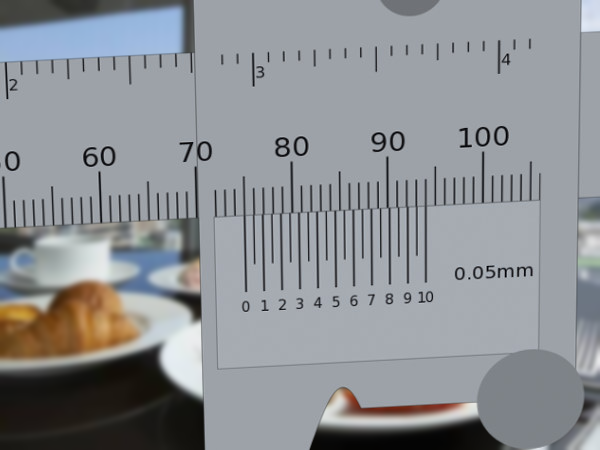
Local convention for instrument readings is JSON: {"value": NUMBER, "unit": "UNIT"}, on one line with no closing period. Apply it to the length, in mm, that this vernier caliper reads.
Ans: {"value": 75.0, "unit": "mm"}
